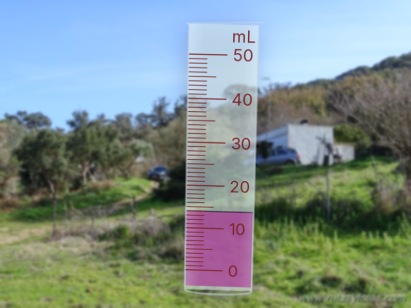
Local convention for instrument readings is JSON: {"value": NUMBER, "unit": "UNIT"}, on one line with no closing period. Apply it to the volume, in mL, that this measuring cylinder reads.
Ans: {"value": 14, "unit": "mL"}
